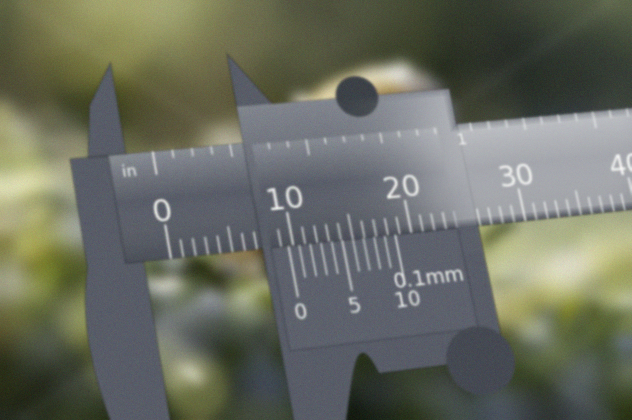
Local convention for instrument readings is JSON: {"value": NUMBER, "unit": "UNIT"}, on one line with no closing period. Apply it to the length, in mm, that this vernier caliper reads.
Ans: {"value": 9.6, "unit": "mm"}
